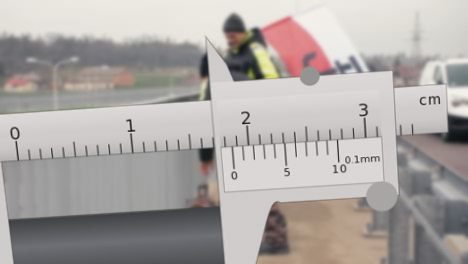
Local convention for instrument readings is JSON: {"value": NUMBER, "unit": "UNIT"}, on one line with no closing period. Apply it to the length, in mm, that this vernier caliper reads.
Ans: {"value": 18.6, "unit": "mm"}
